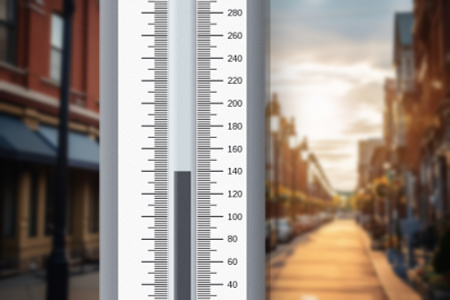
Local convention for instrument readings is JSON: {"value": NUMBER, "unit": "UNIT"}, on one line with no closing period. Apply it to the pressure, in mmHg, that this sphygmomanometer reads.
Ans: {"value": 140, "unit": "mmHg"}
